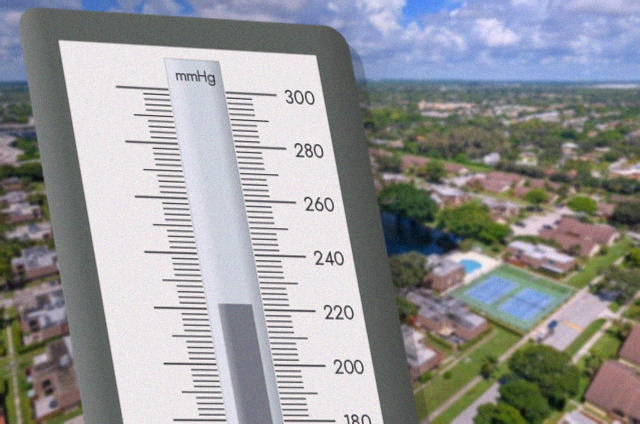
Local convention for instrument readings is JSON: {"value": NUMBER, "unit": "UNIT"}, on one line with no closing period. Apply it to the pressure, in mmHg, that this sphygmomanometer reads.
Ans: {"value": 222, "unit": "mmHg"}
